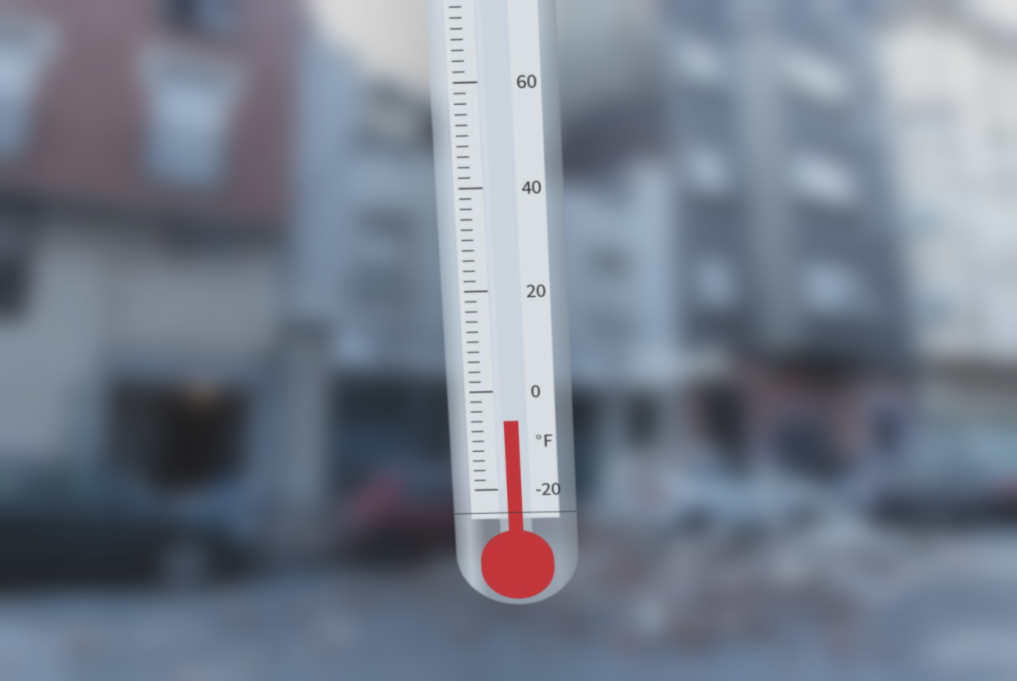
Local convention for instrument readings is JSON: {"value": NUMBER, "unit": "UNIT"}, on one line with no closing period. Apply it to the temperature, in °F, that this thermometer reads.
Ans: {"value": -6, "unit": "°F"}
